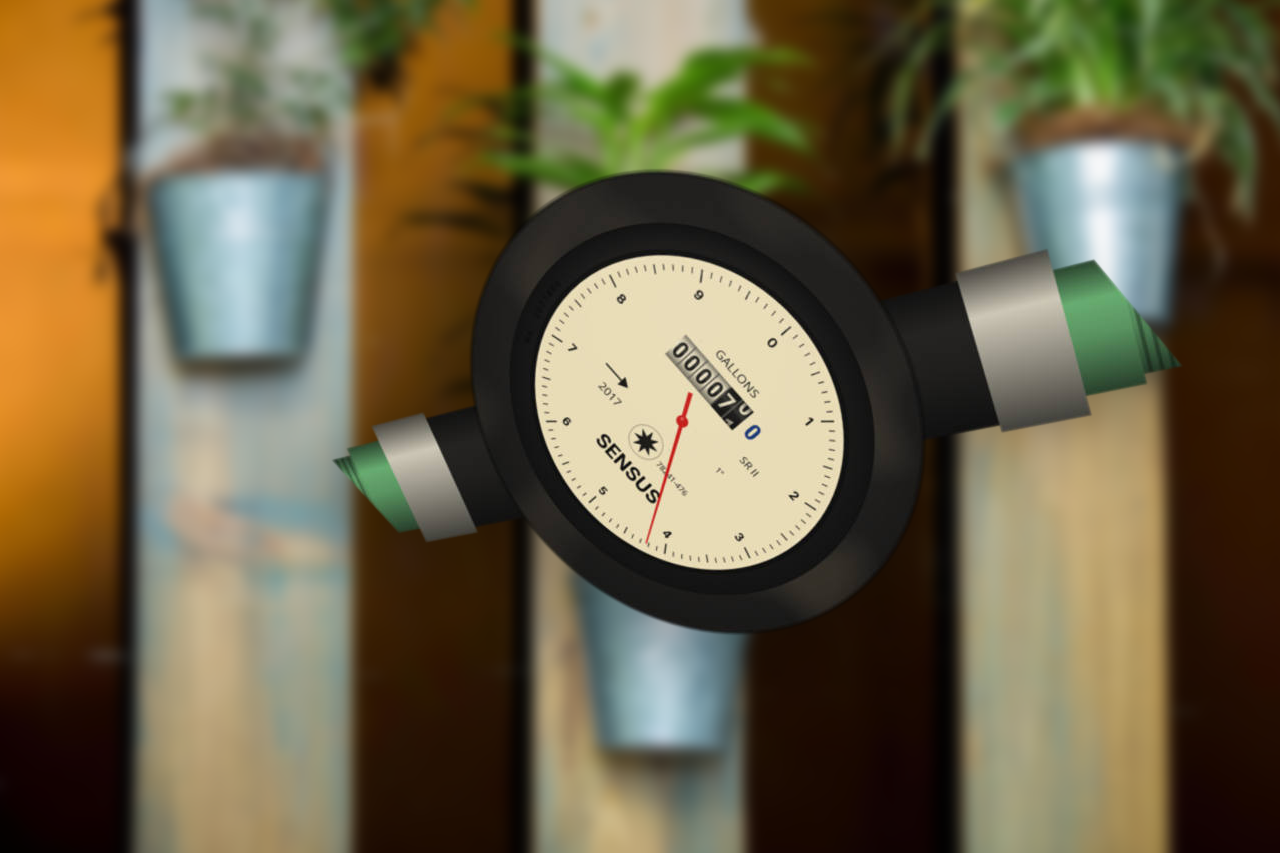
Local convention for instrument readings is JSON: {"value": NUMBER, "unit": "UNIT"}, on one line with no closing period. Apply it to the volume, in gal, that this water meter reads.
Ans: {"value": 704.2, "unit": "gal"}
